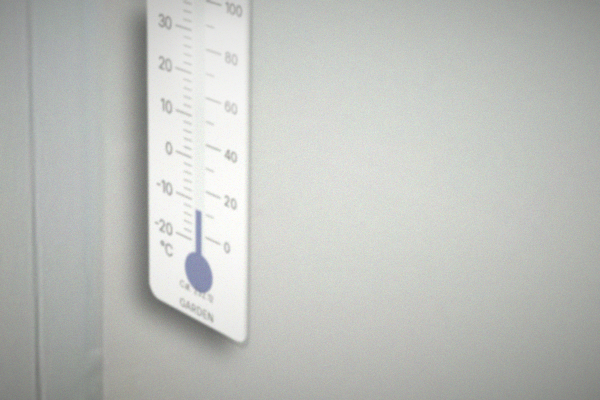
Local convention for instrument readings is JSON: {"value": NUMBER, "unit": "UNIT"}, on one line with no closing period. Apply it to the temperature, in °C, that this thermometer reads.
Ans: {"value": -12, "unit": "°C"}
